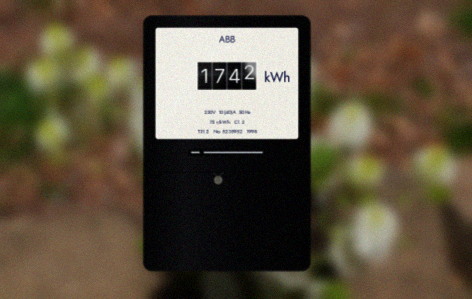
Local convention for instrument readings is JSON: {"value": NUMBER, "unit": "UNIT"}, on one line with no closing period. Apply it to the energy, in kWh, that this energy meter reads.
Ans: {"value": 1742, "unit": "kWh"}
